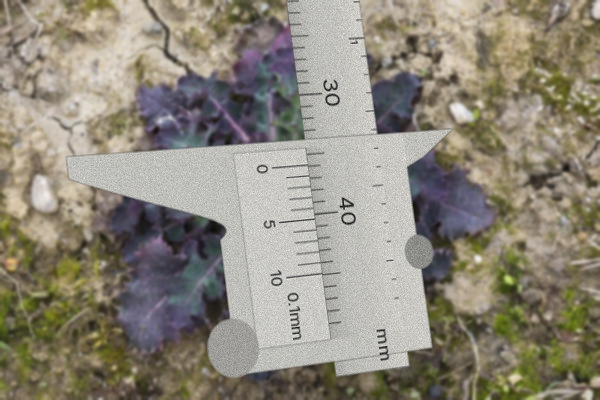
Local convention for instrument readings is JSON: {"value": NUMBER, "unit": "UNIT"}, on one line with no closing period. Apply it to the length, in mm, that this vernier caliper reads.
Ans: {"value": 35.9, "unit": "mm"}
